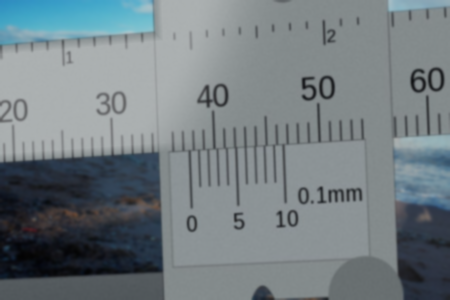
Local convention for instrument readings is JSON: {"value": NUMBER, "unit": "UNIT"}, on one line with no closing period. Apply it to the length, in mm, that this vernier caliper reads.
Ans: {"value": 37.6, "unit": "mm"}
